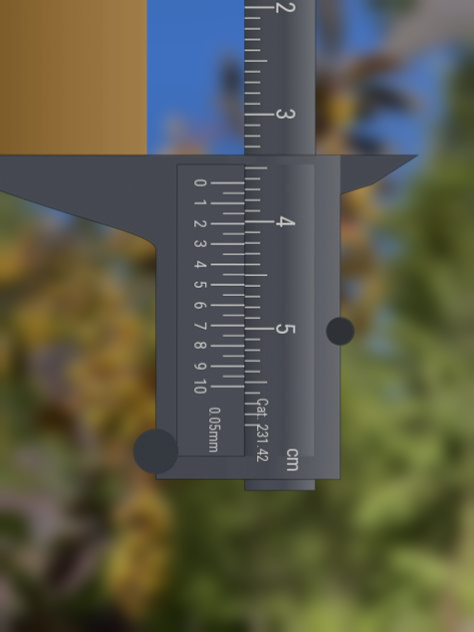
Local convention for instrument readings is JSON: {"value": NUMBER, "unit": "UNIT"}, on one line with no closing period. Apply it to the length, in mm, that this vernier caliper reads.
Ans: {"value": 36.4, "unit": "mm"}
